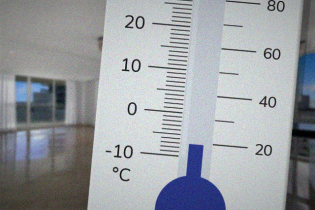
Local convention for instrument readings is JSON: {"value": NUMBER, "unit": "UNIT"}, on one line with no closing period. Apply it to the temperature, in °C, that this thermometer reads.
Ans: {"value": -7, "unit": "°C"}
